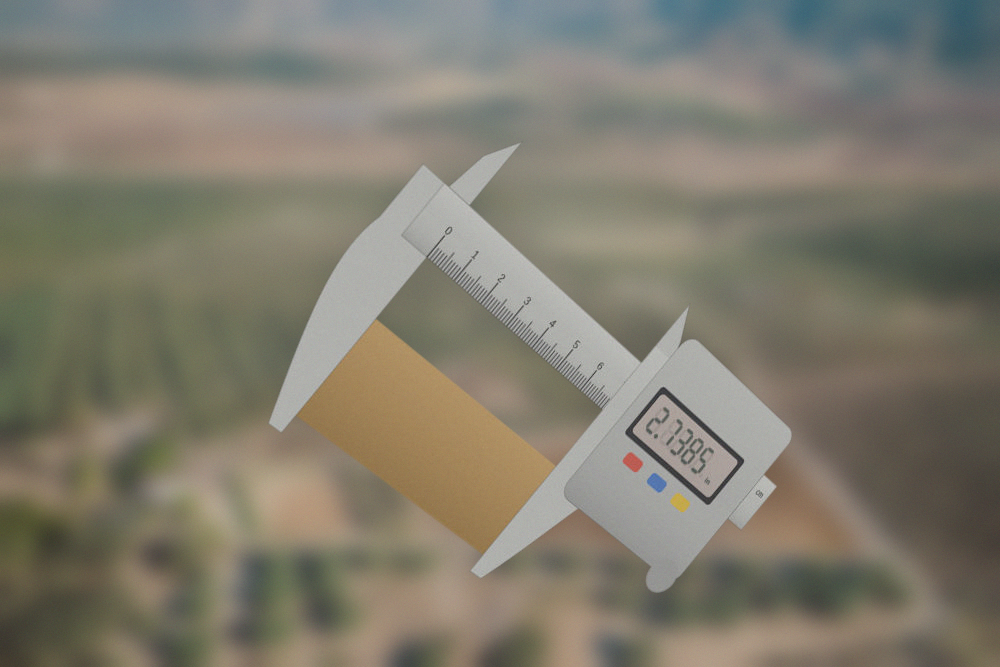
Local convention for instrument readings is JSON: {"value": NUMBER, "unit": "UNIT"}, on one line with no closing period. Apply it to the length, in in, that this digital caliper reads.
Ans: {"value": 2.7385, "unit": "in"}
